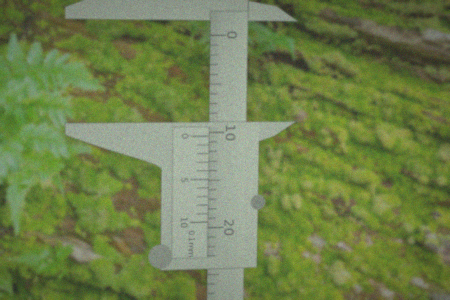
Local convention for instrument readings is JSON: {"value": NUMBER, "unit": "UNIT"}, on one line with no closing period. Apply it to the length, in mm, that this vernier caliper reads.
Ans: {"value": 10.4, "unit": "mm"}
